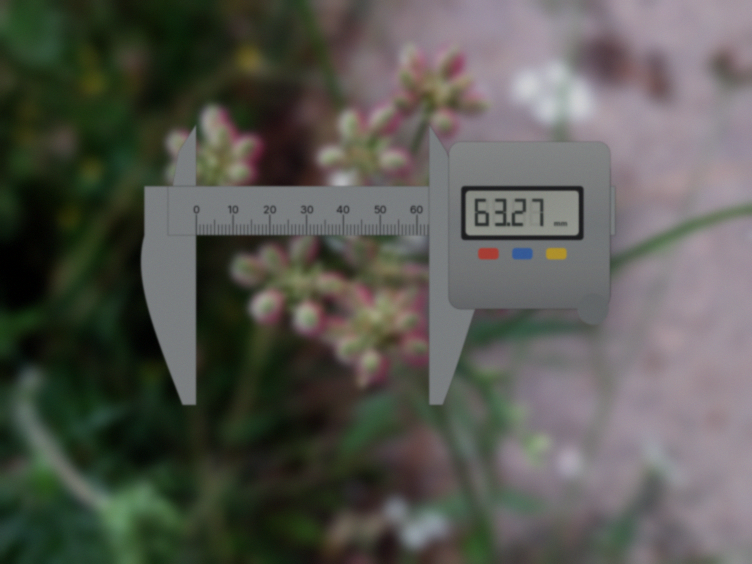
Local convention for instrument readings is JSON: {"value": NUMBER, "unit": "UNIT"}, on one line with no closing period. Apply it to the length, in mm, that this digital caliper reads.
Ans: {"value": 63.27, "unit": "mm"}
